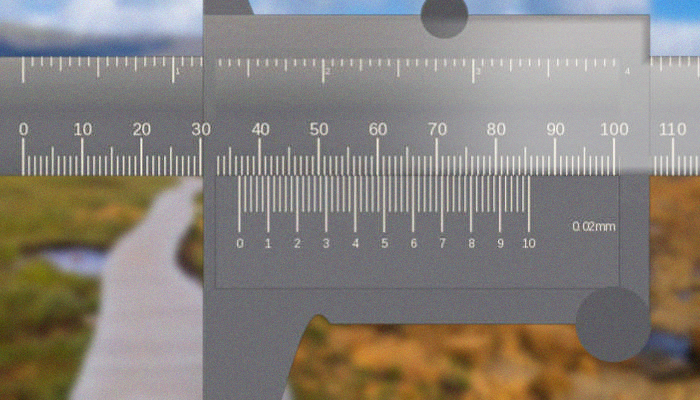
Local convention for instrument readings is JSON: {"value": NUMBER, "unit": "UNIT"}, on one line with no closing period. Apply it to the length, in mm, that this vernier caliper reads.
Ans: {"value": 36.6, "unit": "mm"}
